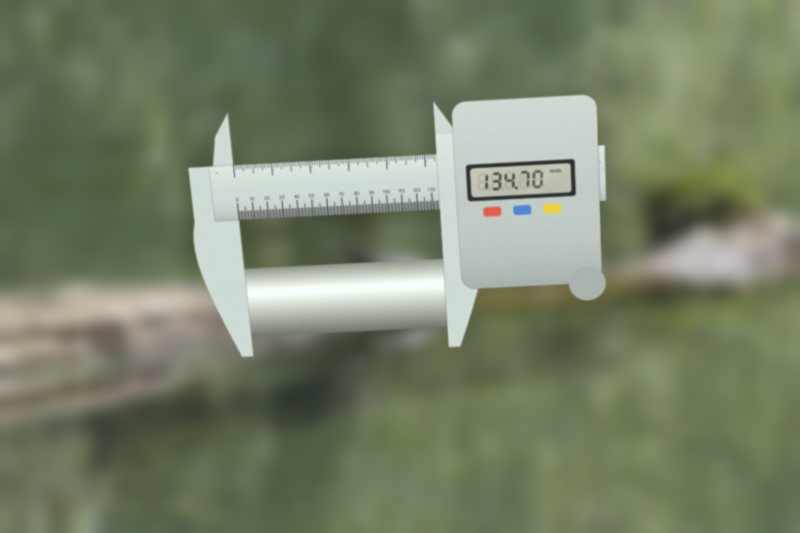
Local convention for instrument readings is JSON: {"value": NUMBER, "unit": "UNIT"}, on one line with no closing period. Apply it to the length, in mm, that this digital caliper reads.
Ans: {"value": 134.70, "unit": "mm"}
